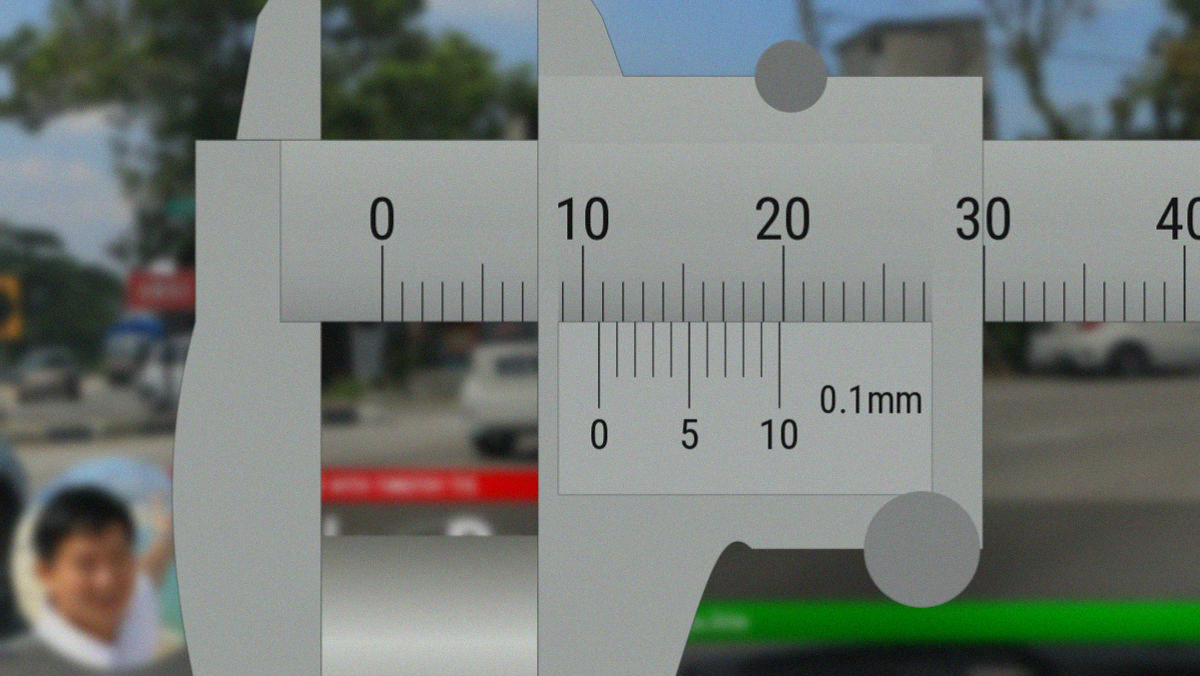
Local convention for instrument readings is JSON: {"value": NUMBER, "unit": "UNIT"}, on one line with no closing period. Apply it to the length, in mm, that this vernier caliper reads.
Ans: {"value": 10.8, "unit": "mm"}
